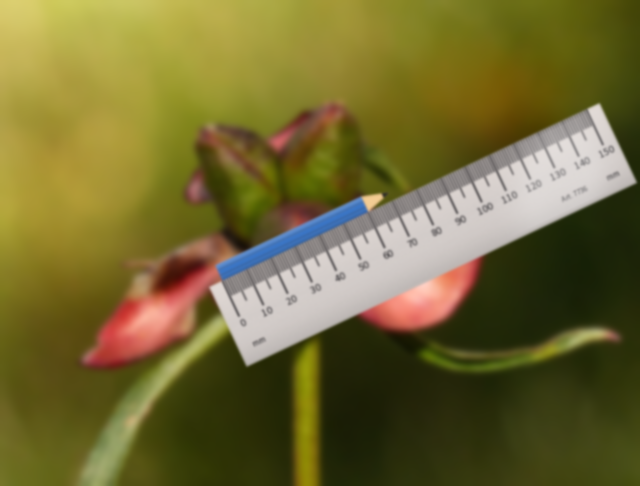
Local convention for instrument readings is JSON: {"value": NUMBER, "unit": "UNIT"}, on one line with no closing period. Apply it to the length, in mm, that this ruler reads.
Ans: {"value": 70, "unit": "mm"}
